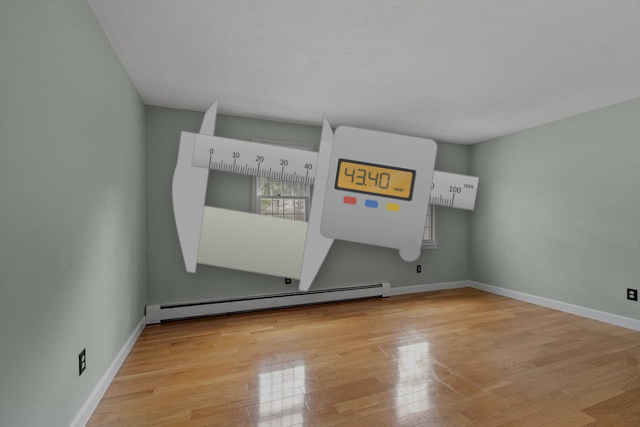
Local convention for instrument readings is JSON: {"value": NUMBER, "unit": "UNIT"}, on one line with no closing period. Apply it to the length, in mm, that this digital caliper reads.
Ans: {"value": 43.40, "unit": "mm"}
